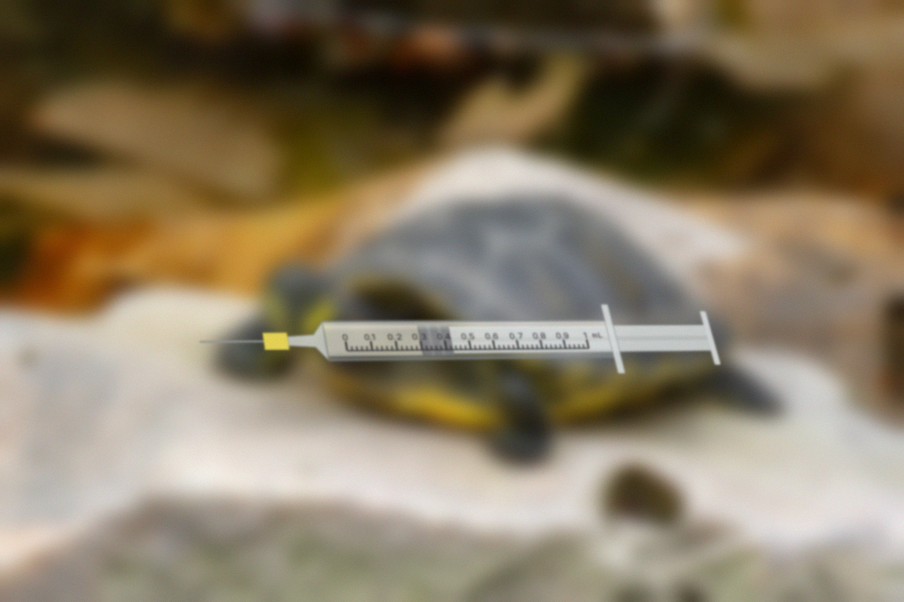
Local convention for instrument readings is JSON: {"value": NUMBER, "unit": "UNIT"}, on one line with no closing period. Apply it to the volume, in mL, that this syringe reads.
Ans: {"value": 0.3, "unit": "mL"}
